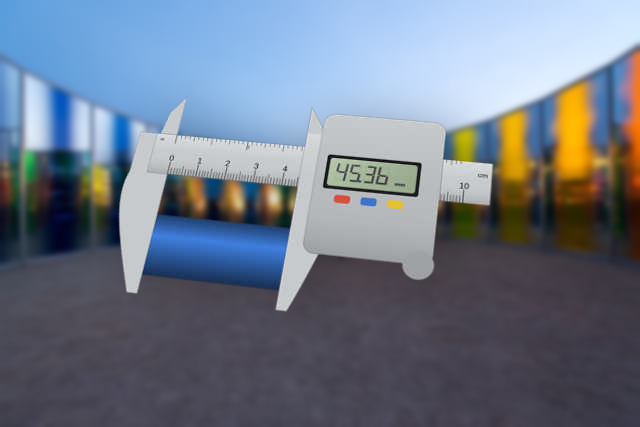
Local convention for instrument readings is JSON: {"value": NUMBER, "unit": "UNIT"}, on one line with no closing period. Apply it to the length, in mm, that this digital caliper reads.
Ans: {"value": 45.36, "unit": "mm"}
